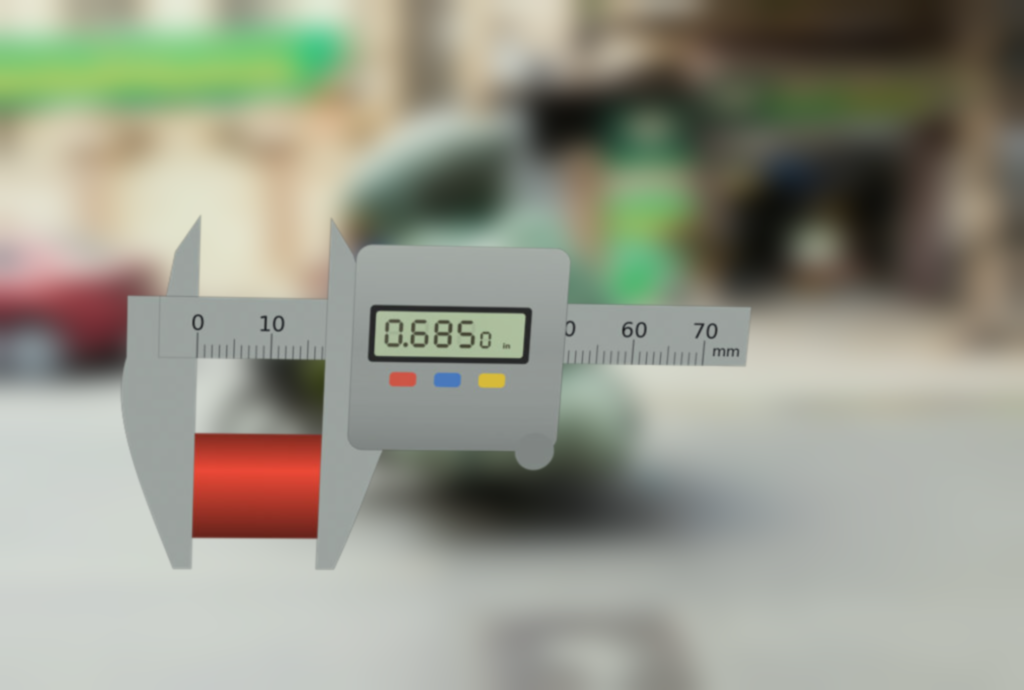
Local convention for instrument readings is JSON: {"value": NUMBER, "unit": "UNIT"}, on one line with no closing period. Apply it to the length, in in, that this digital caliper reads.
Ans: {"value": 0.6850, "unit": "in"}
